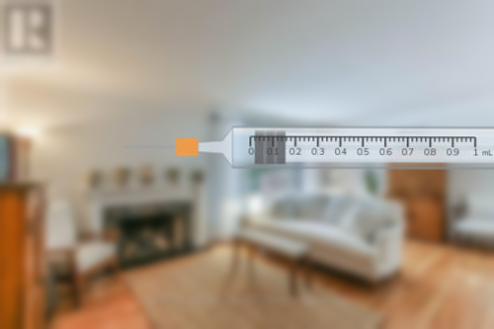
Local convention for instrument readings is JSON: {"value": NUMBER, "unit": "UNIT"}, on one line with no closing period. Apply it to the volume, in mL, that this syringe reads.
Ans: {"value": 0.02, "unit": "mL"}
